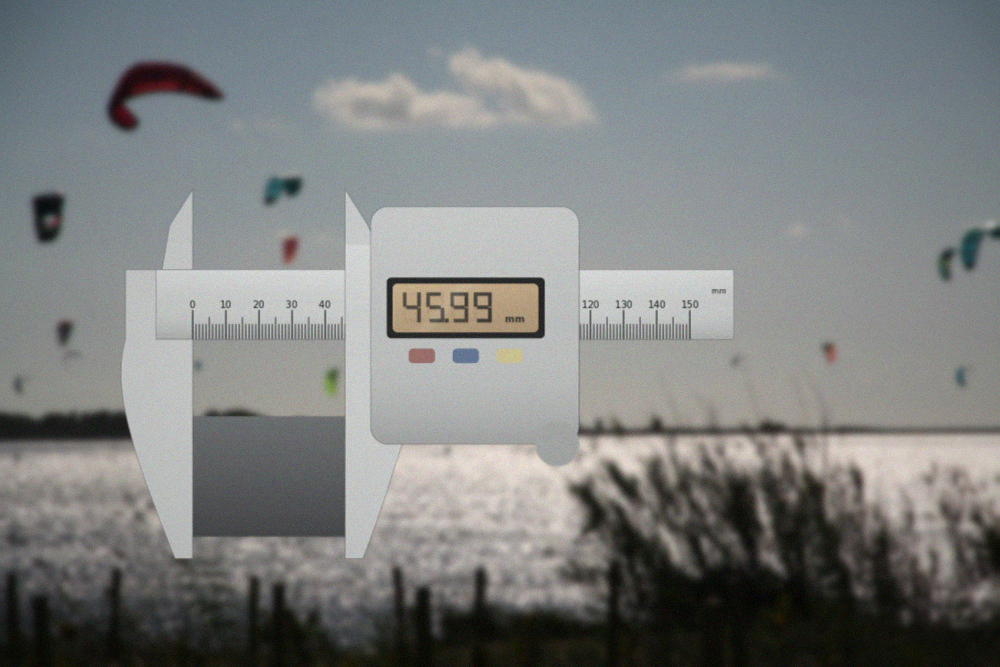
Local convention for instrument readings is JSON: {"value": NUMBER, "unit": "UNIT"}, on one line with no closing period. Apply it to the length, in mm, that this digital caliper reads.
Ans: {"value": 45.99, "unit": "mm"}
